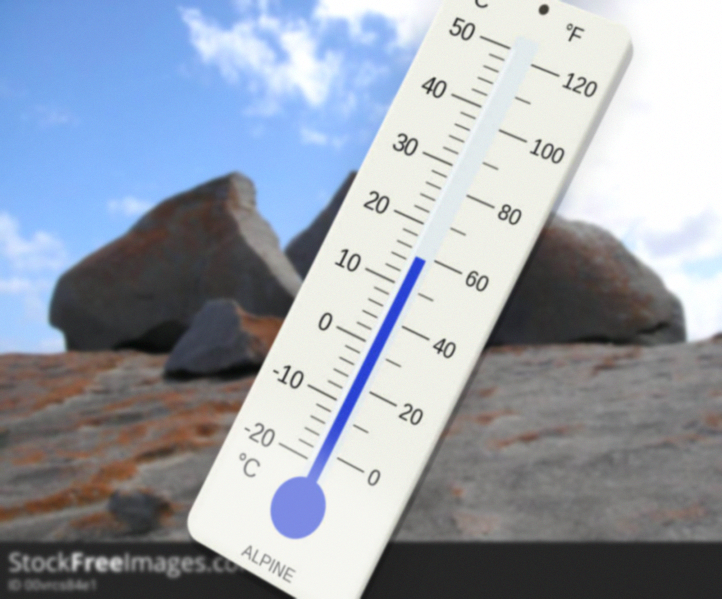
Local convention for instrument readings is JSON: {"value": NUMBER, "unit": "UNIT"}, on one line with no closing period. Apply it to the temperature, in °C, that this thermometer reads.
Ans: {"value": 15, "unit": "°C"}
